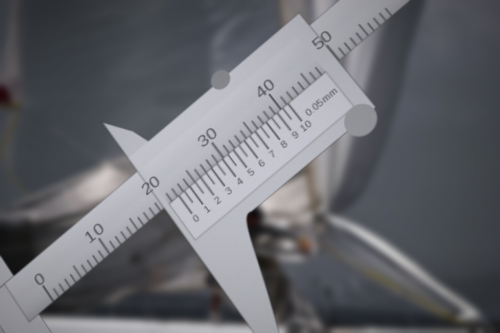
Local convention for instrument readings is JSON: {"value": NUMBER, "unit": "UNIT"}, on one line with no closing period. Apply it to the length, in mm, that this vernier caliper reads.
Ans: {"value": 22.2, "unit": "mm"}
